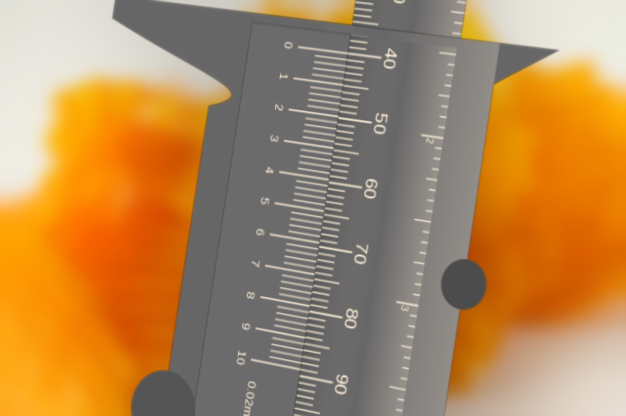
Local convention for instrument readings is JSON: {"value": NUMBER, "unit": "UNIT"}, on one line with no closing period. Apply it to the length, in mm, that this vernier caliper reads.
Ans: {"value": 40.0, "unit": "mm"}
